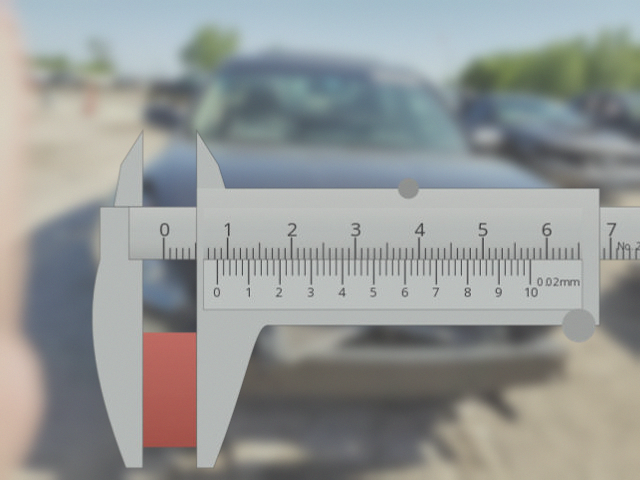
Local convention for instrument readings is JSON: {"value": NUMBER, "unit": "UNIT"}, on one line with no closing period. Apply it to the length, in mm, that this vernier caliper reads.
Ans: {"value": 8.4, "unit": "mm"}
